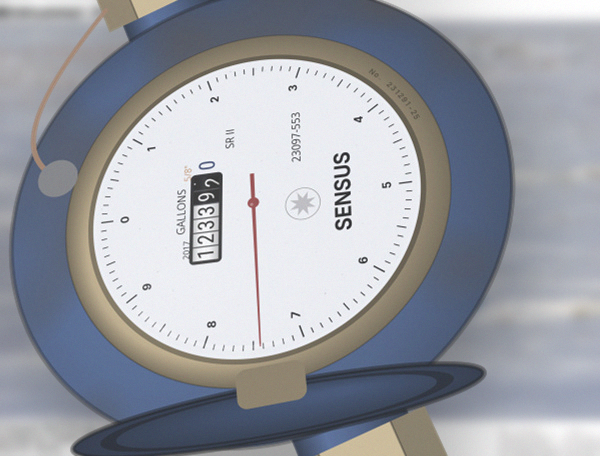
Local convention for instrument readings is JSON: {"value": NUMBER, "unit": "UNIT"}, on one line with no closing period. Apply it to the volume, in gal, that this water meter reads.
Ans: {"value": 1233917.4, "unit": "gal"}
